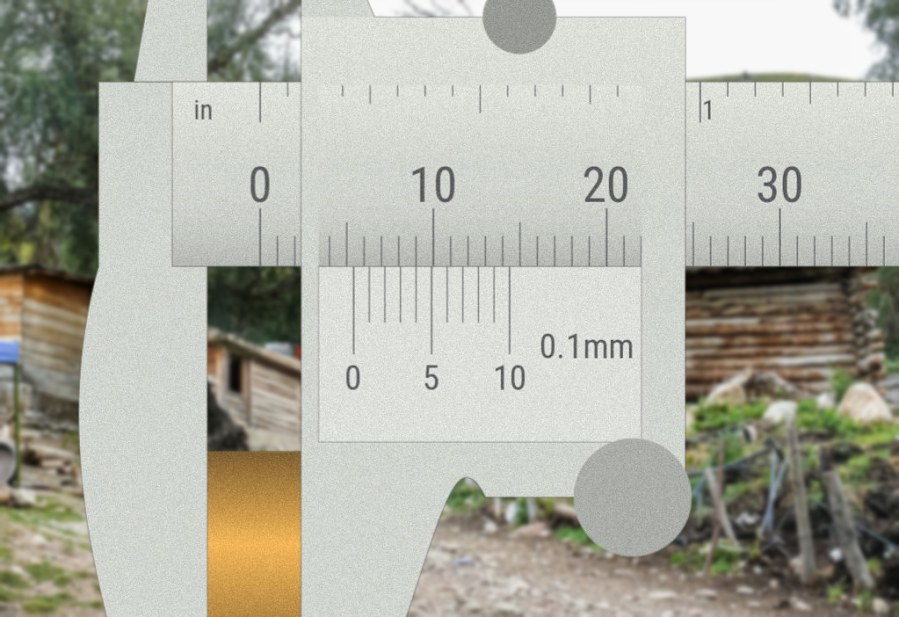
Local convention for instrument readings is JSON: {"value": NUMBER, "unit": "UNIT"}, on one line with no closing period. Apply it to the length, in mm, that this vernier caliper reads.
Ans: {"value": 5.4, "unit": "mm"}
